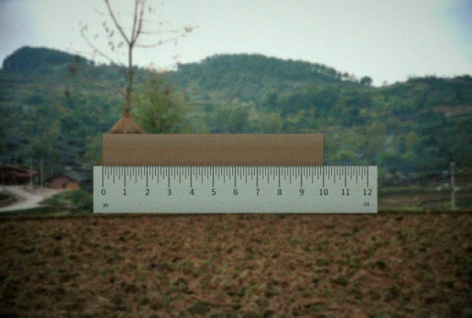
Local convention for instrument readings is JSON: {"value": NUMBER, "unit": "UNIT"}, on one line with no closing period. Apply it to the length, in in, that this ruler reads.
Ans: {"value": 10, "unit": "in"}
